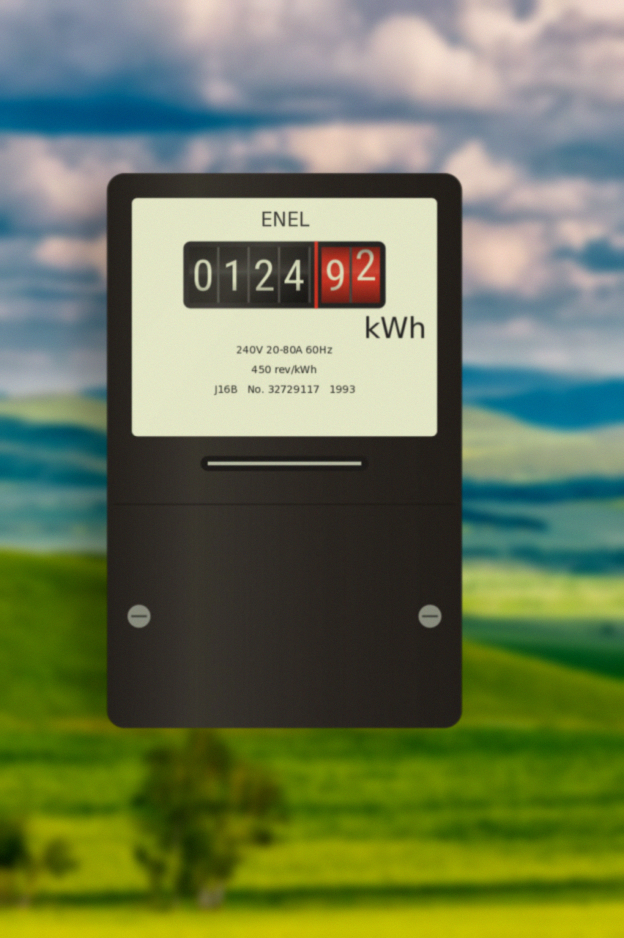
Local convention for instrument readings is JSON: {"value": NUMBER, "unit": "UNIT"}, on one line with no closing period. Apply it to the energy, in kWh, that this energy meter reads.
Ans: {"value": 124.92, "unit": "kWh"}
